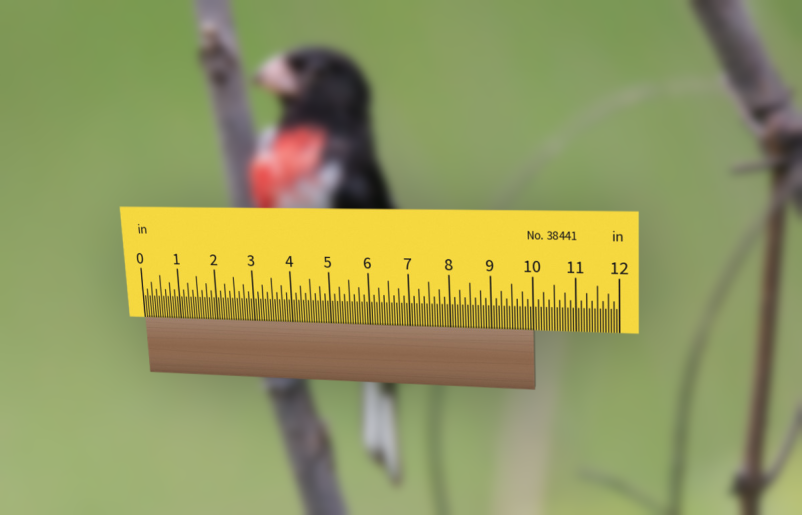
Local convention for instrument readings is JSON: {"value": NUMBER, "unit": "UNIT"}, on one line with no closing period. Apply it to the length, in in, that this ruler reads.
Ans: {"value": 10, "unit": "in"}
